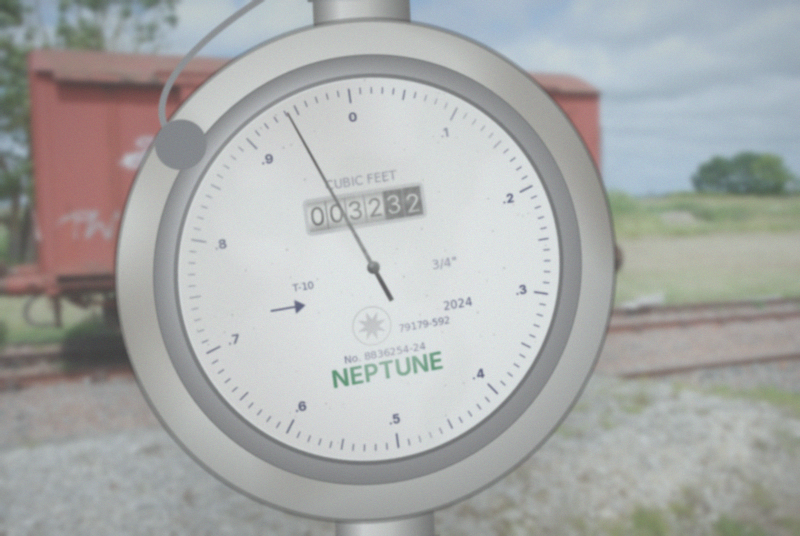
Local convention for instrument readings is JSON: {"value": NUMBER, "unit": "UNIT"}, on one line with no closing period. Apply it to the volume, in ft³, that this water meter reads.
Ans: {"value": 3231.94, "unit": "ft³"}
